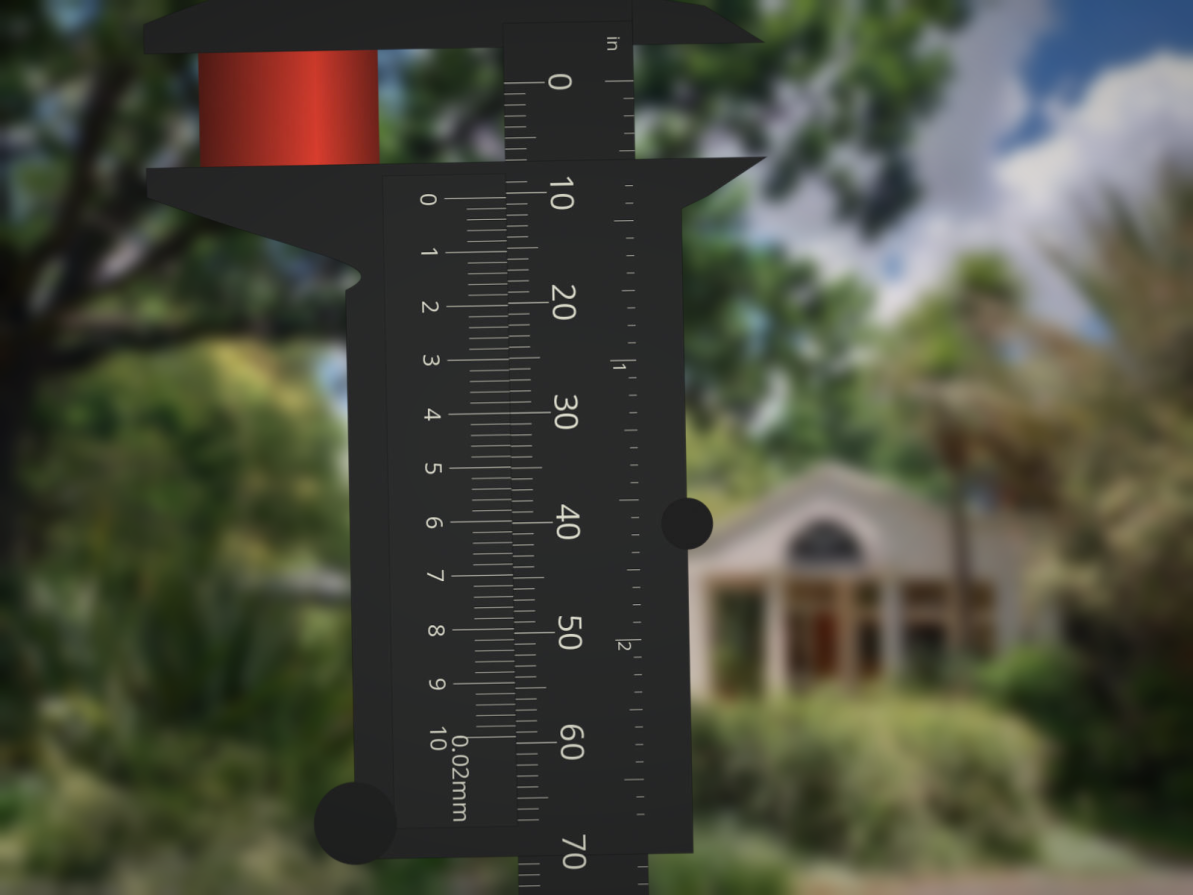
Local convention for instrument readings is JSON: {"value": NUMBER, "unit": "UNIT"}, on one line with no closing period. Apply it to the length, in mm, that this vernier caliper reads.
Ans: {"value": 10.4, "unit": "mm"}
